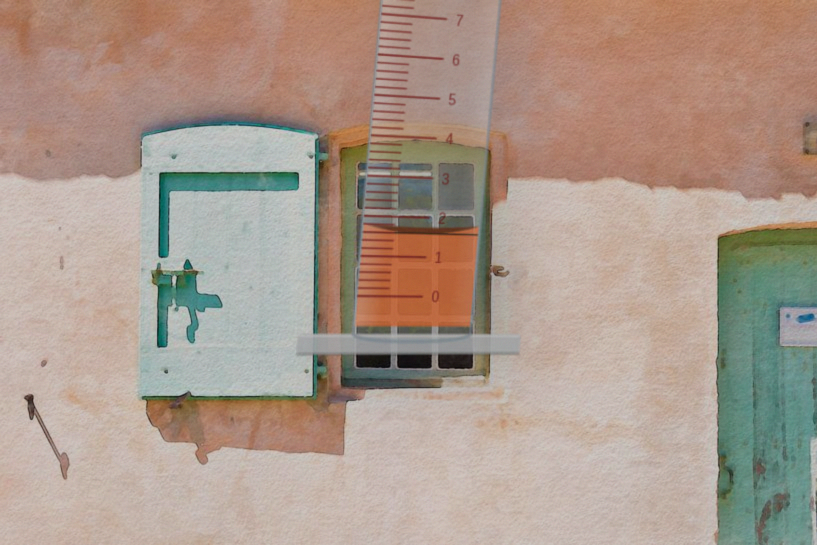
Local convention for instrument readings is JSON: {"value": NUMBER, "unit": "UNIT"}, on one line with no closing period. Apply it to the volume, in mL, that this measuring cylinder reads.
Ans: {"value": 1.6, "unit": "mL"}
